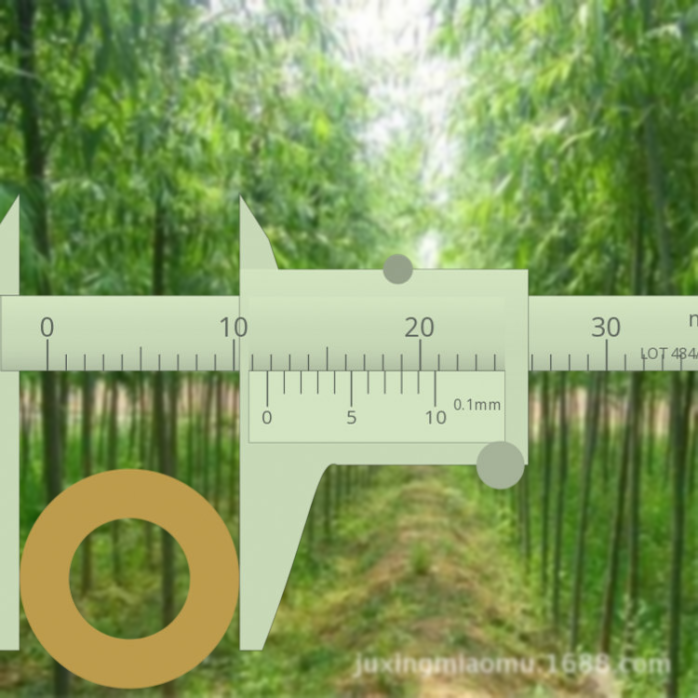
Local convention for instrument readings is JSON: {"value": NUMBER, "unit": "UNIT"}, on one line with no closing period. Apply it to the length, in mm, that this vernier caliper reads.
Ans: {"value": 11.8, "unit": "mm"}
